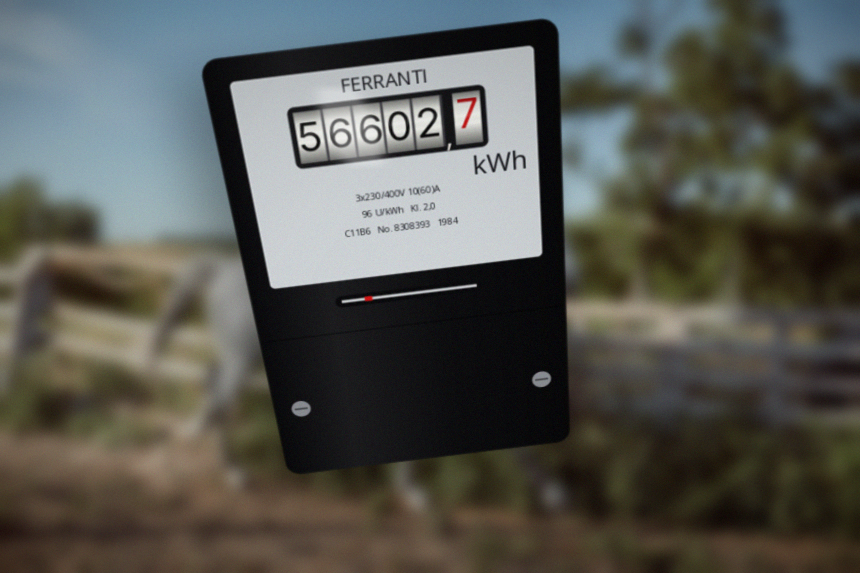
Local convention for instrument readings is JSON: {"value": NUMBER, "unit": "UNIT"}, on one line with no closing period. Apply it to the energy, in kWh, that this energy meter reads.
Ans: {"value": 56602.7, "unit": "kWh"}
